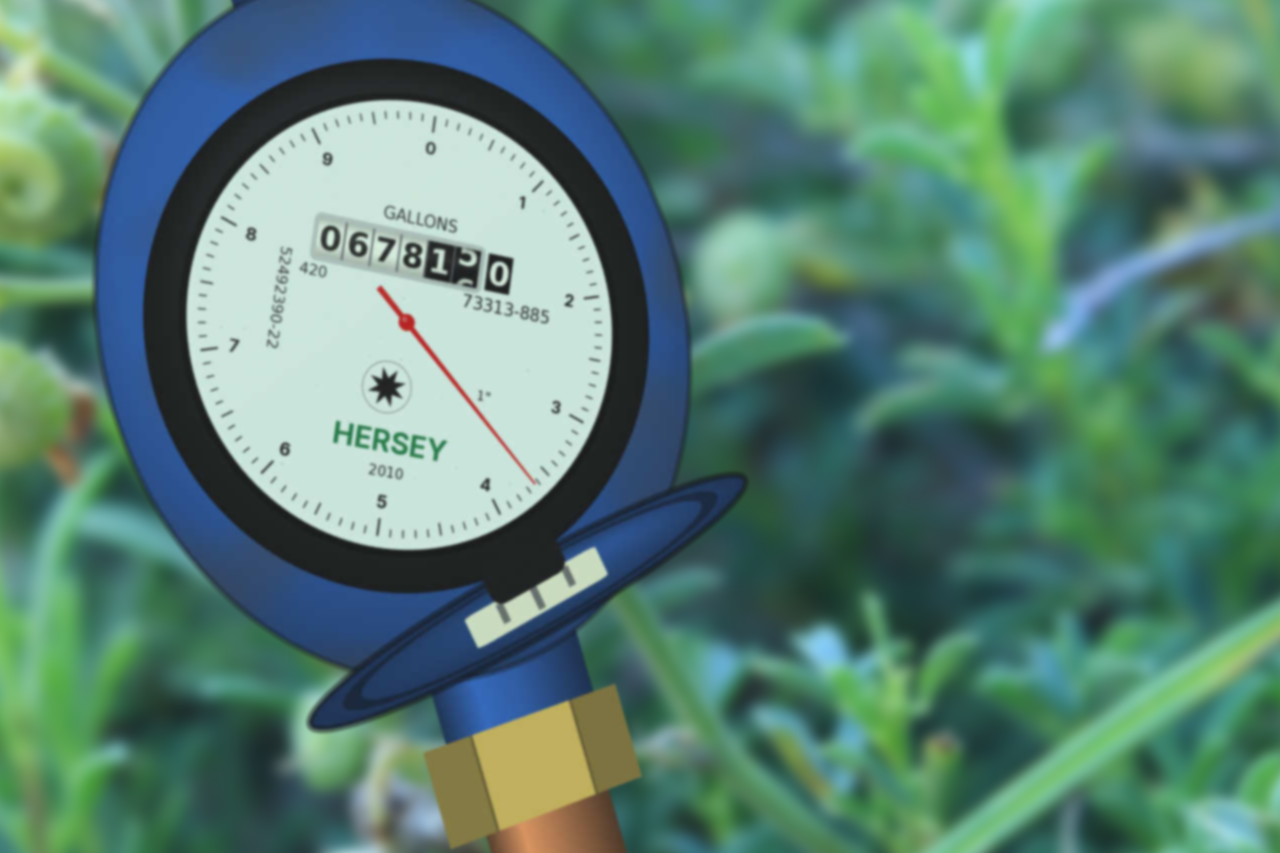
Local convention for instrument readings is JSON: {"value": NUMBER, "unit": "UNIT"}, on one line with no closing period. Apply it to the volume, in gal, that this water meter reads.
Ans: {"value": 678153.6, "unit": "gal"}
